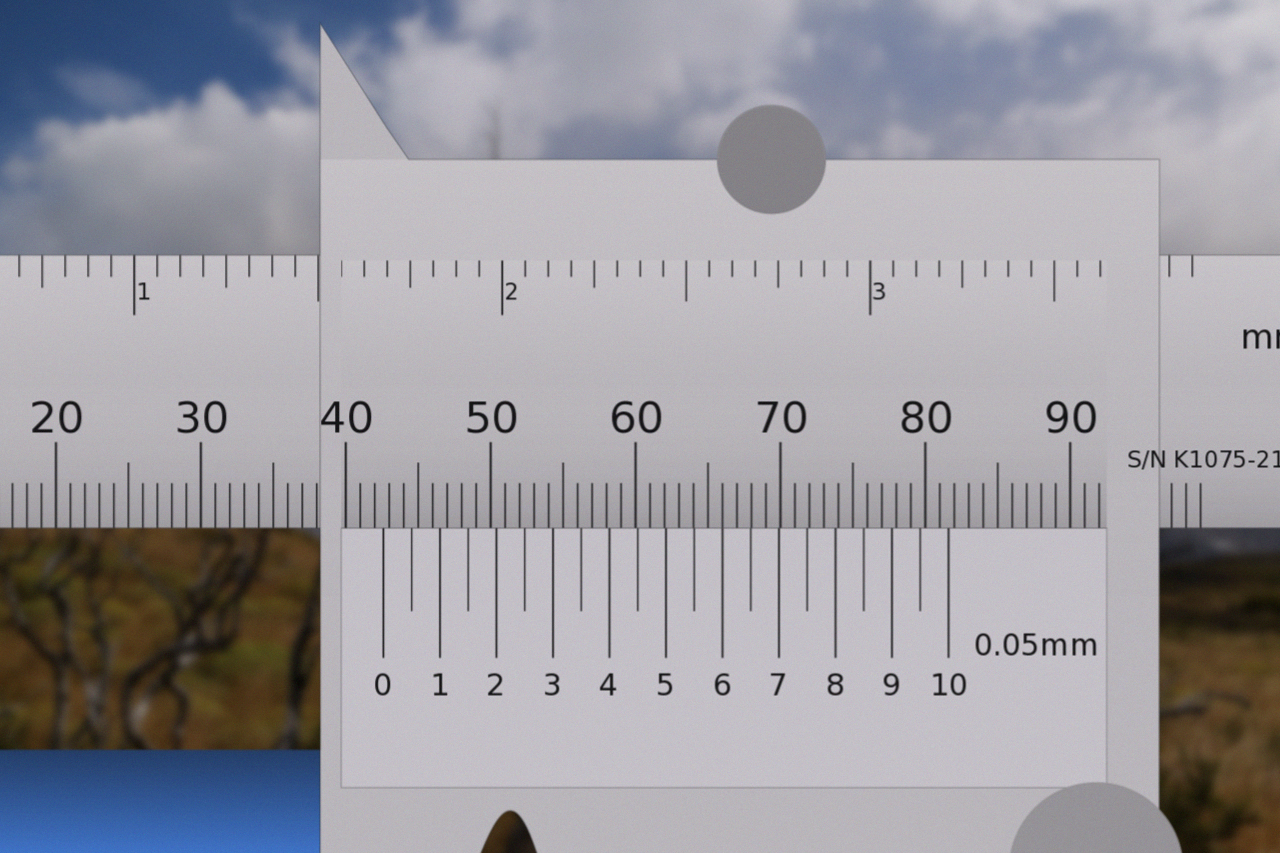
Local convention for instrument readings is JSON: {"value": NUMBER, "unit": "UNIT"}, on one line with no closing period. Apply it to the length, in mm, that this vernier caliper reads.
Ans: {"value": 42.6, "unit": "mm"}
